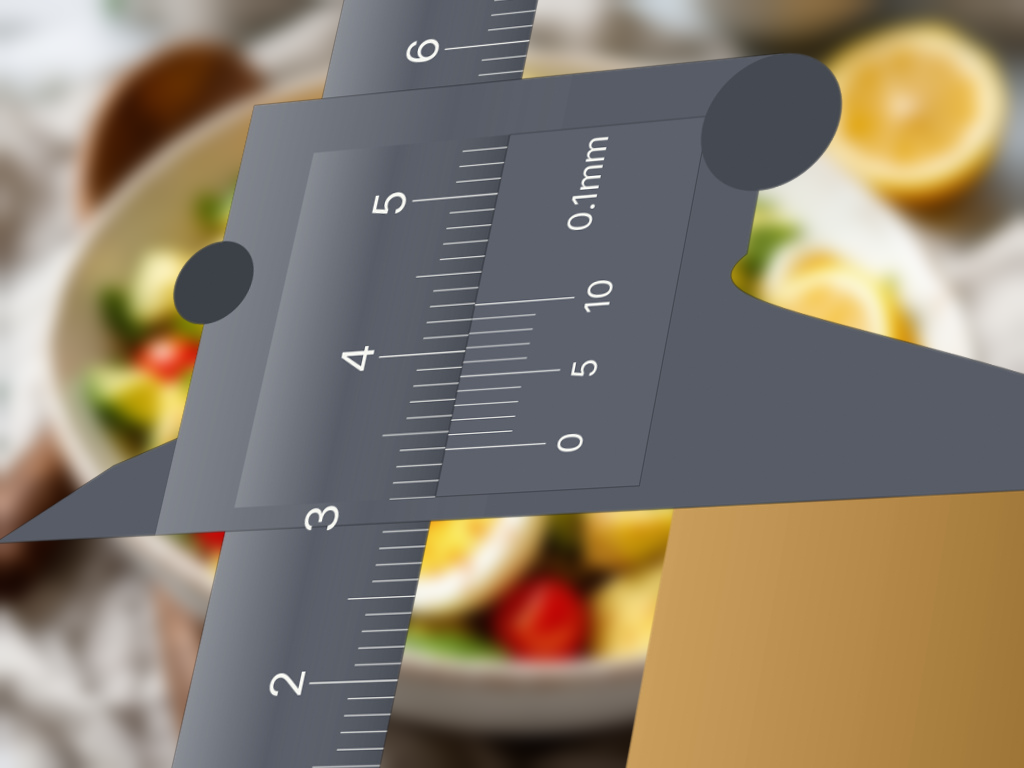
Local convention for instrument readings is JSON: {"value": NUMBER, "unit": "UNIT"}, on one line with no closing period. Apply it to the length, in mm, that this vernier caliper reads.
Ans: {"value": 33.9, "unit": "mm"}
